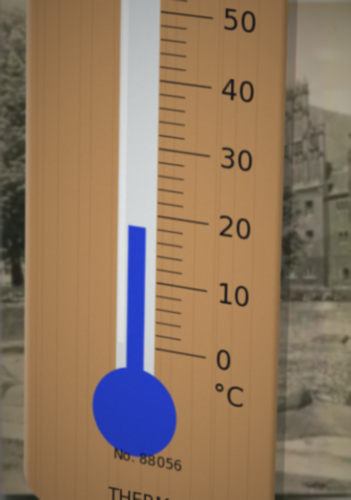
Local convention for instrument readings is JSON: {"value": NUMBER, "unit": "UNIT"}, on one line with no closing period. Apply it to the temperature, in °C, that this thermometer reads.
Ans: {"value": 18, "unit": "°C"}
